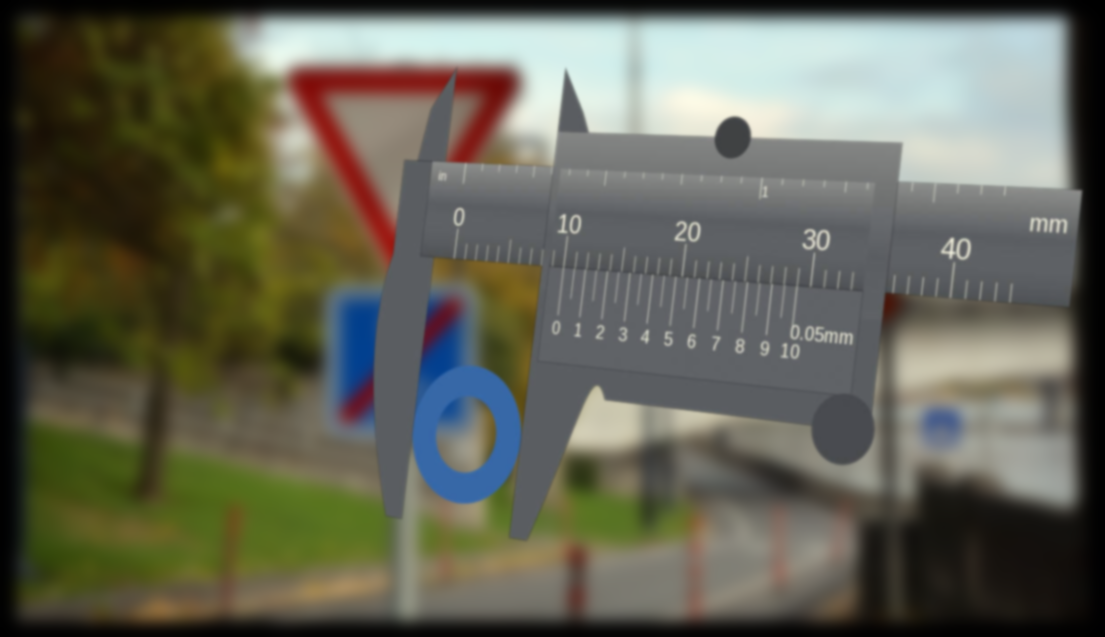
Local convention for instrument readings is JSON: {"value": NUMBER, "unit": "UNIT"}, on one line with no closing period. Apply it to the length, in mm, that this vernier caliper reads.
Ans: {"value": 10.0, "unit": "mm"}
